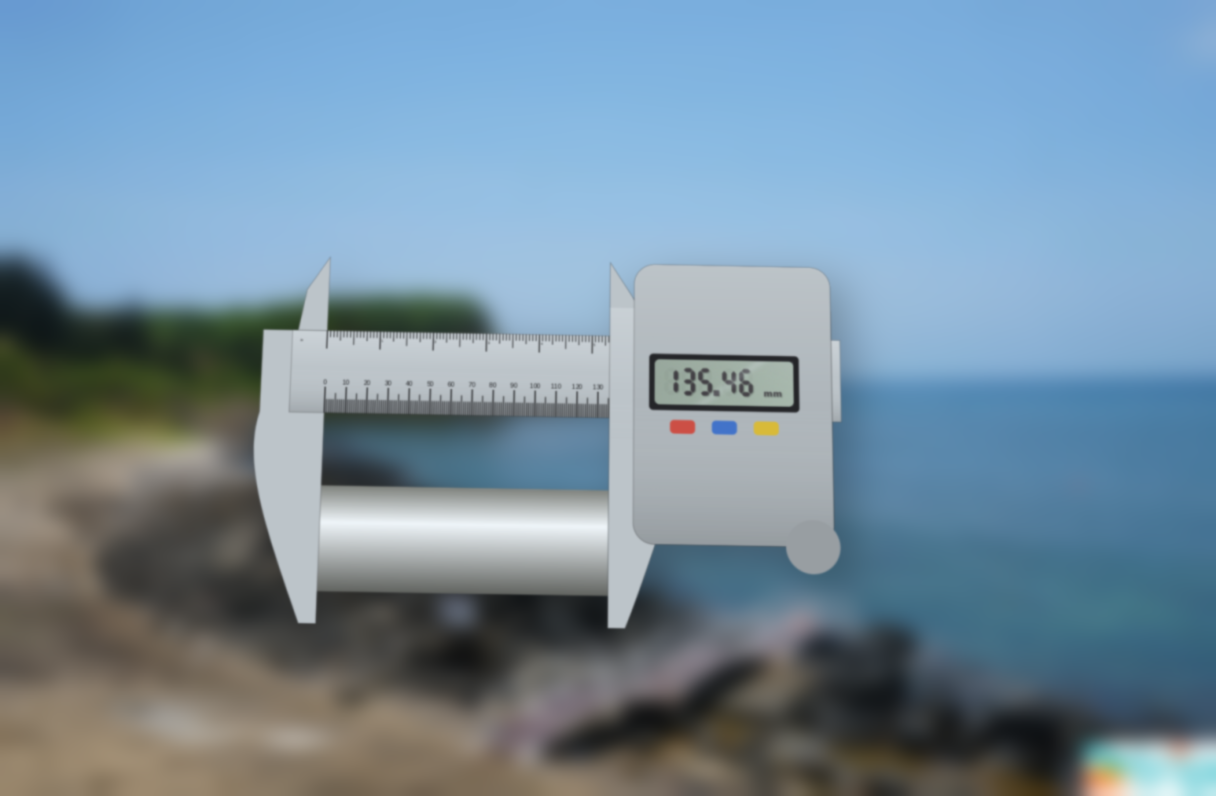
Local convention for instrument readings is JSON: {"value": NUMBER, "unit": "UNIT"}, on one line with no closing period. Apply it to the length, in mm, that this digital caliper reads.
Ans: {"value": 135.46, "unit": "mm"}
